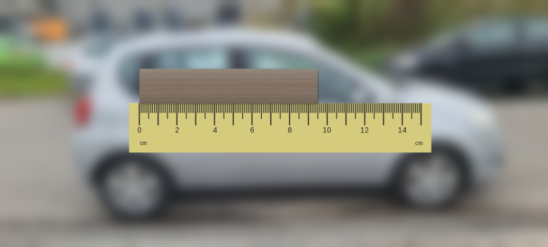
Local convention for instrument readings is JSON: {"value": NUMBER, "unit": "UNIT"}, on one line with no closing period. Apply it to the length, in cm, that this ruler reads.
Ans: {"value": 9.5, "unit": "cm"}
